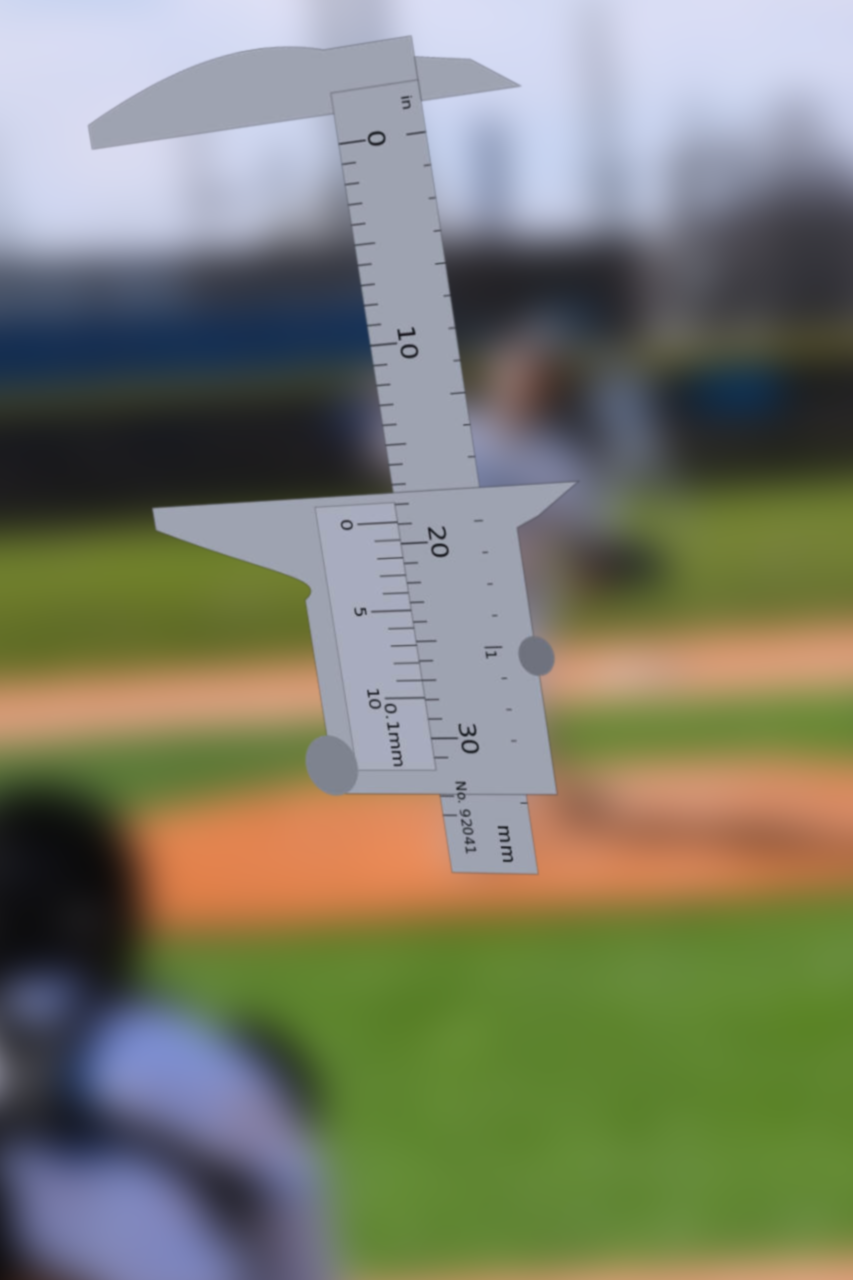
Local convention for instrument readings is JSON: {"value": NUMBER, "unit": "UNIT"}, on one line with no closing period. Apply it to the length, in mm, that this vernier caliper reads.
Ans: {"value": 18.9, "unit": "mm"}
